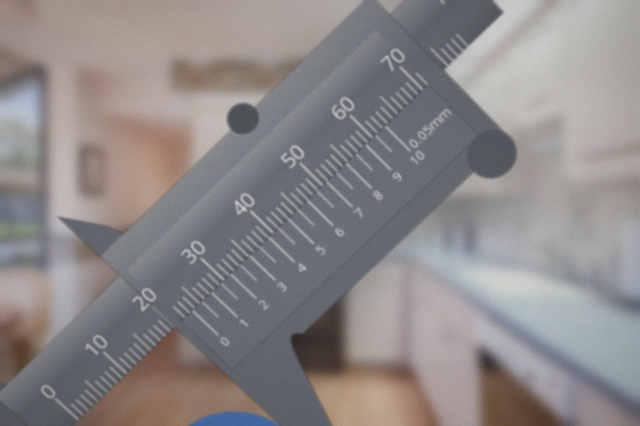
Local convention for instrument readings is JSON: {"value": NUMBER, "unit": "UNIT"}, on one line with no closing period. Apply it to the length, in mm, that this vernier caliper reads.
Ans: {"value": 23.5, "unit": "mm"}
